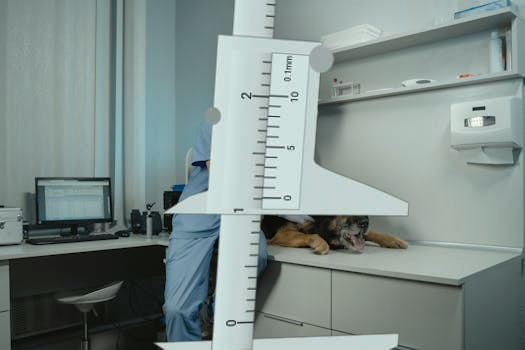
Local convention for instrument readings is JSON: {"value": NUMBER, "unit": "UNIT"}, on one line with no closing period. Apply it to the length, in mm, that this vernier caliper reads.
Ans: {"value": 11.1, "unit": "mm"}
